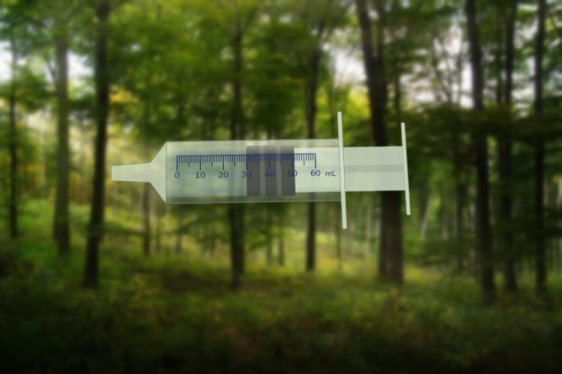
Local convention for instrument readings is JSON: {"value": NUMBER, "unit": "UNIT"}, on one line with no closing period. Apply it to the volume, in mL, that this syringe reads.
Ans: {"value": 30, "unit": "mL"}
